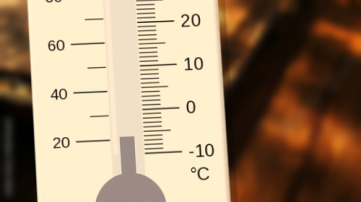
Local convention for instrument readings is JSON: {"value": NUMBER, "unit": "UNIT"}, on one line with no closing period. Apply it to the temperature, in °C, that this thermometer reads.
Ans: {"value": -6, "unit": "°C"}
